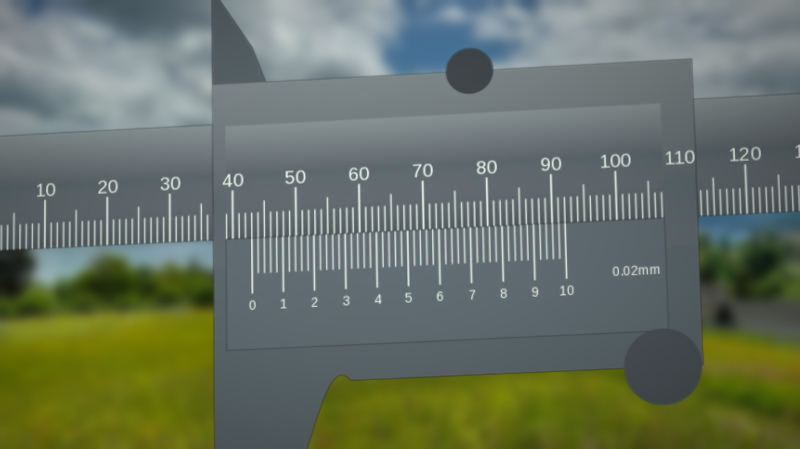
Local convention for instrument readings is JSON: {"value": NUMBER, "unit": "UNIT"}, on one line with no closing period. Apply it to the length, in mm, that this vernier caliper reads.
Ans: {"value": 43.0, "unit": "mm"}
